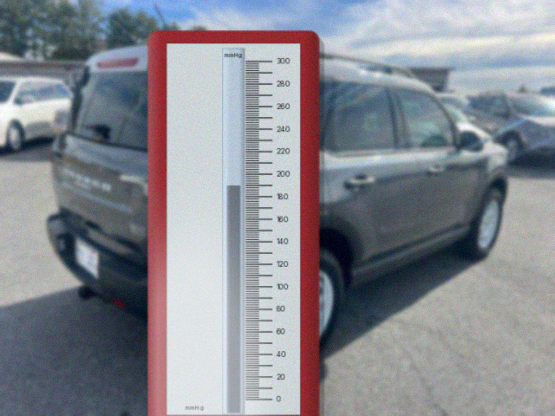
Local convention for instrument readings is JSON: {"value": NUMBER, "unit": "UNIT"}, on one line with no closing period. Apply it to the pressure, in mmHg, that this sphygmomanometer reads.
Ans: {"value": 190, "unit": "mmHg"}
